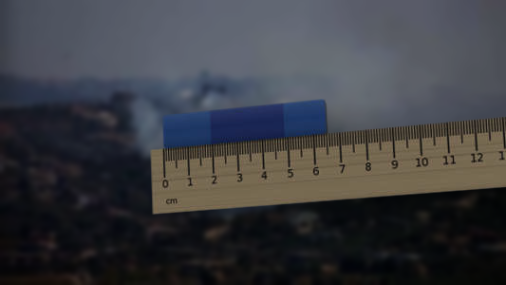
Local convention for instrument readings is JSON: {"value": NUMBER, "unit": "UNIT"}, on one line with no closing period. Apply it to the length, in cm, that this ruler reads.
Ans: {"value": 6.5, "unit": "cm"}
